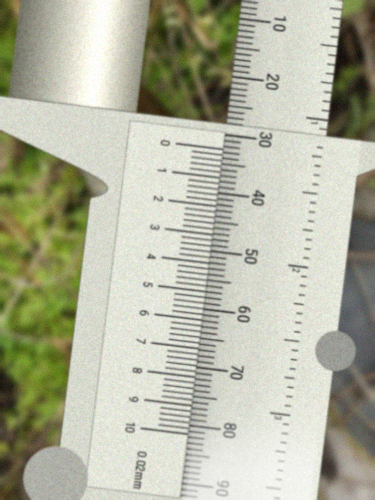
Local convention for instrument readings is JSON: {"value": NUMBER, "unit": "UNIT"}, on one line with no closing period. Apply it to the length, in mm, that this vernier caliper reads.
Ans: {"value": 32.5, "unit": "mm"}
